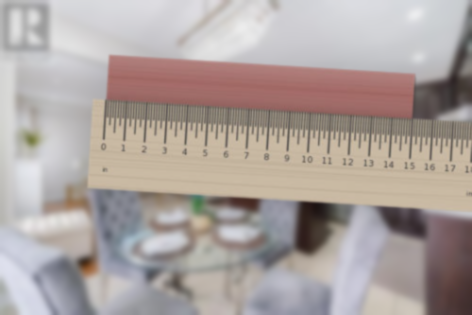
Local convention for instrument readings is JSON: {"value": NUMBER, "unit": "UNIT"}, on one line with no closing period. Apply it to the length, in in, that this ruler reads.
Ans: {"value": 15, "unit": "in"}
